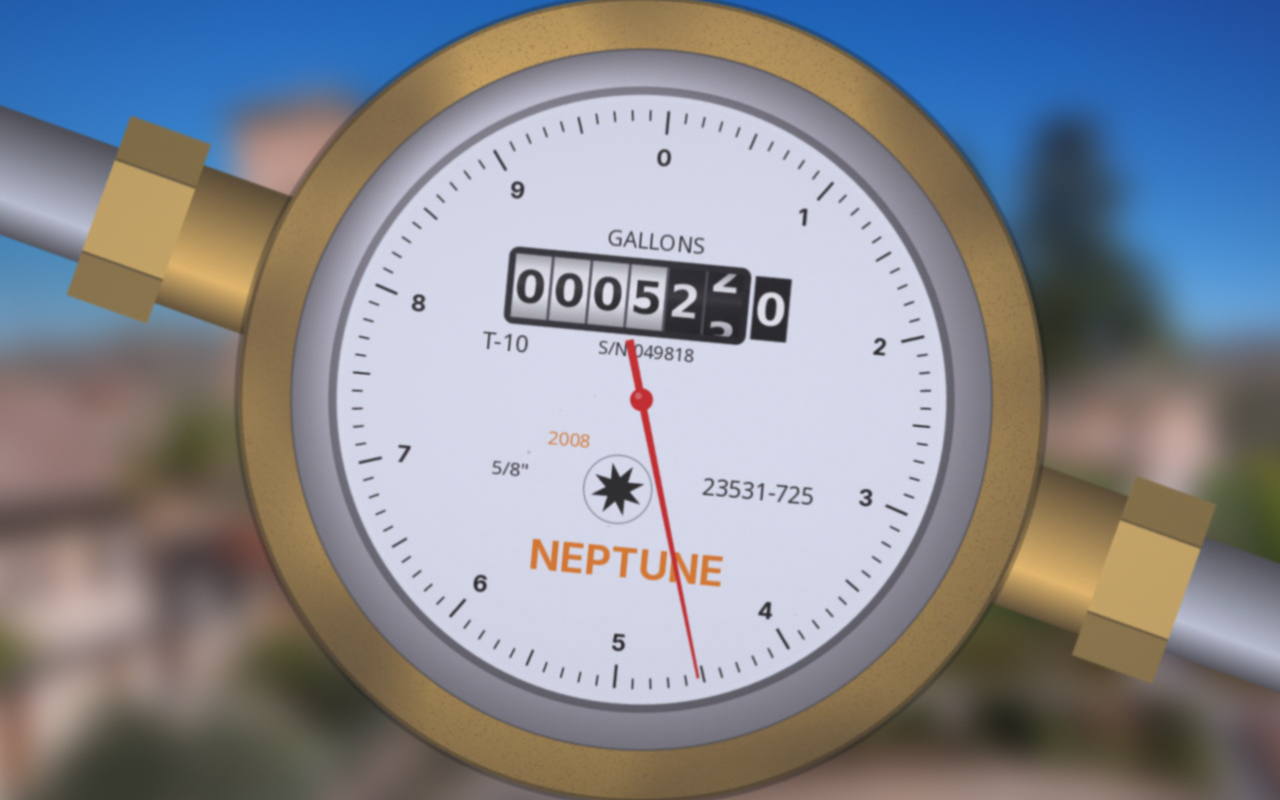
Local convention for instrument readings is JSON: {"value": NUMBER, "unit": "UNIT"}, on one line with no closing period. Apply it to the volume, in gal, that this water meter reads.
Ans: {"value": 5224.5, "unit": "gal"}
